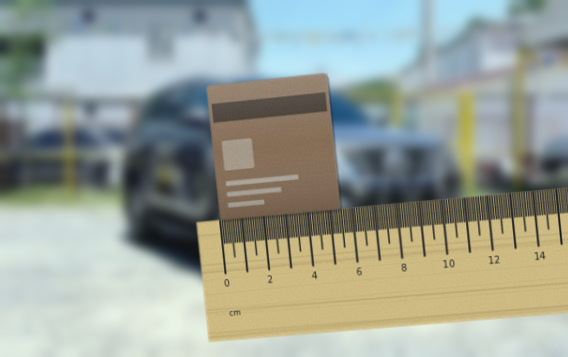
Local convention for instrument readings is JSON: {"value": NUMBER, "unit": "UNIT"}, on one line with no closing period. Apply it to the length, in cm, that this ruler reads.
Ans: {"value": 5.5, "unit": "cm"}
